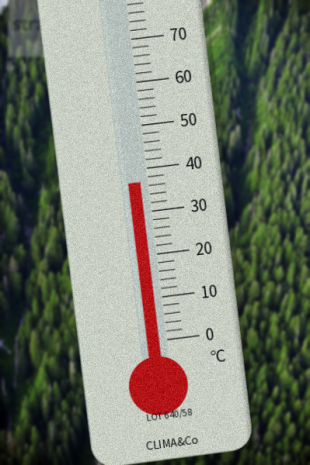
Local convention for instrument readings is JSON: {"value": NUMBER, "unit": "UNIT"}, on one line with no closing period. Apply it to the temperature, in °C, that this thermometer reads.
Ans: {"value": 37, "unit": "°C"}
